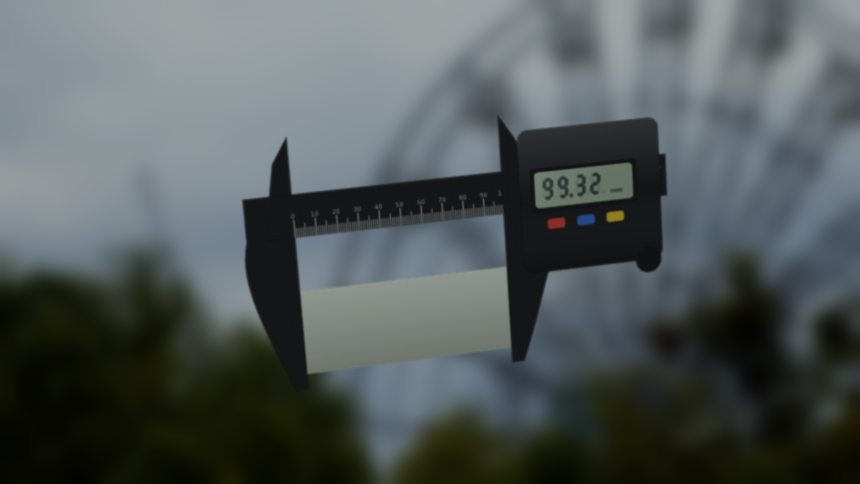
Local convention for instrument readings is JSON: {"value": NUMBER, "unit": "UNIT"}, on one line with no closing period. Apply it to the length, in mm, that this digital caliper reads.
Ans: {"value": 99.32, "unit": "mm"}
